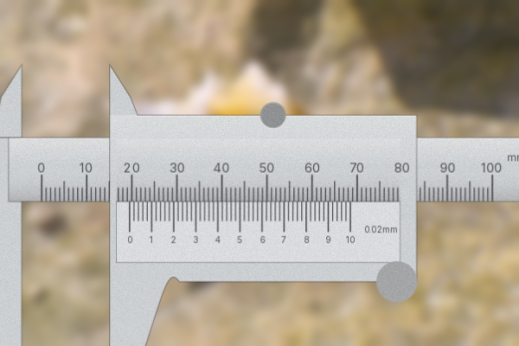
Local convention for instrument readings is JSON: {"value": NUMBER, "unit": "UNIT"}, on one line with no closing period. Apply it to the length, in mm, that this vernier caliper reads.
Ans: {"value": 19.5, "unit": "mm"}
